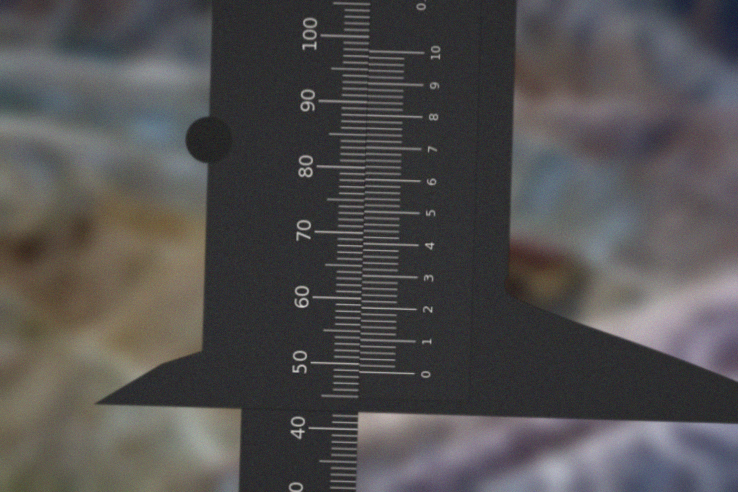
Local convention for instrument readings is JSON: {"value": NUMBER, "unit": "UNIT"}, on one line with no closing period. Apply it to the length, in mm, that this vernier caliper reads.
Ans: {"value": 48.8, "unit": "mm"}
